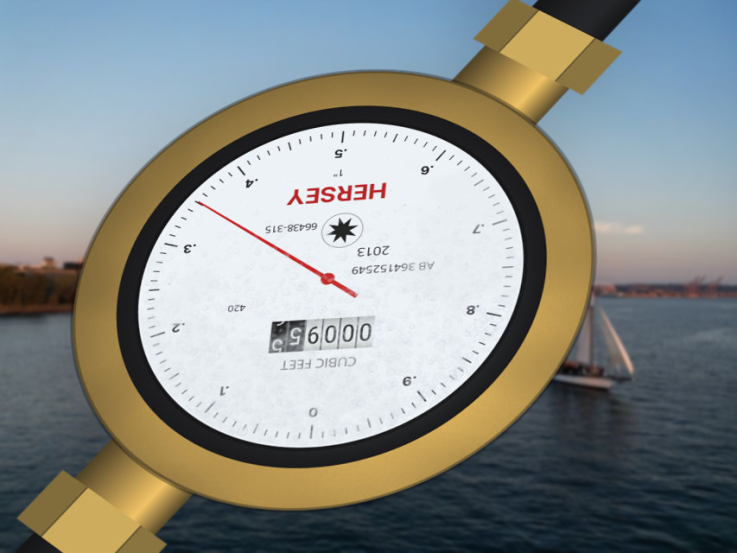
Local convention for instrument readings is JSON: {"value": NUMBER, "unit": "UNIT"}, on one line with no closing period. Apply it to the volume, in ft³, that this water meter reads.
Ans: {"value": 955.35, "unit": "ft³"}
